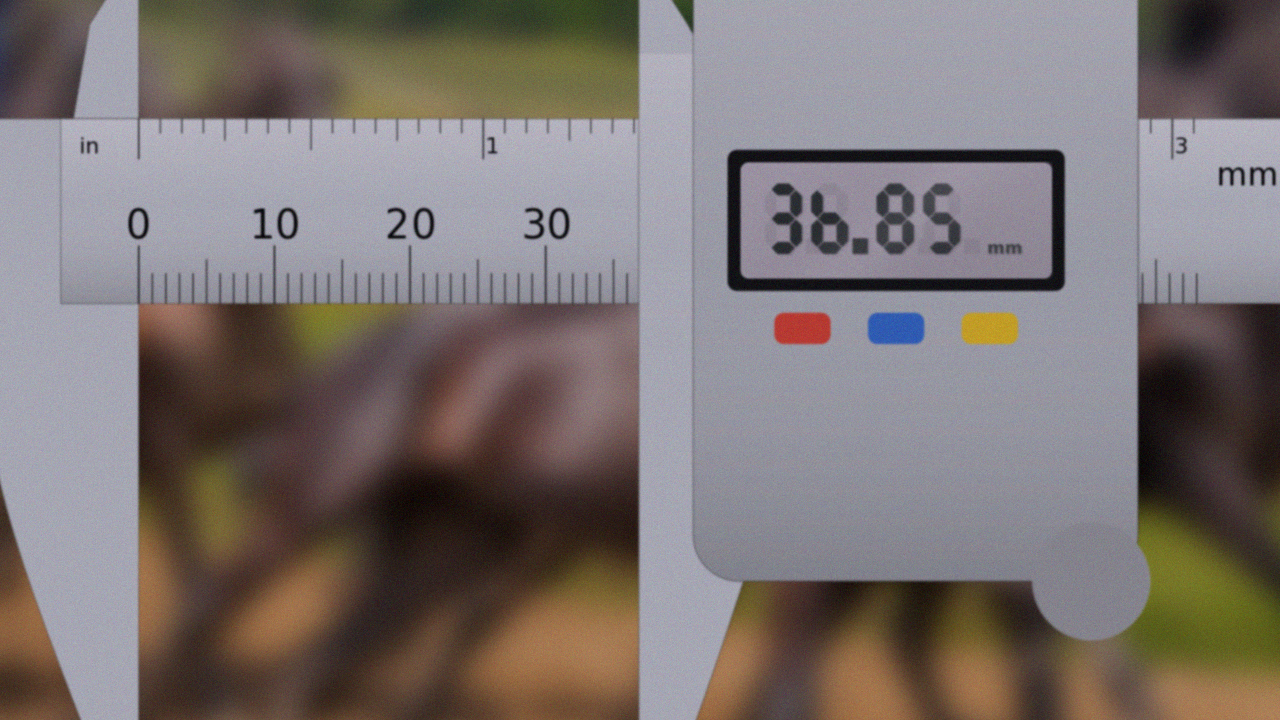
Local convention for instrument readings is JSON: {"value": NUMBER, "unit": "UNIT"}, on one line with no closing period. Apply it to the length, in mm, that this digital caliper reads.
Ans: {"value": 36.85, "unit": "mm"}
